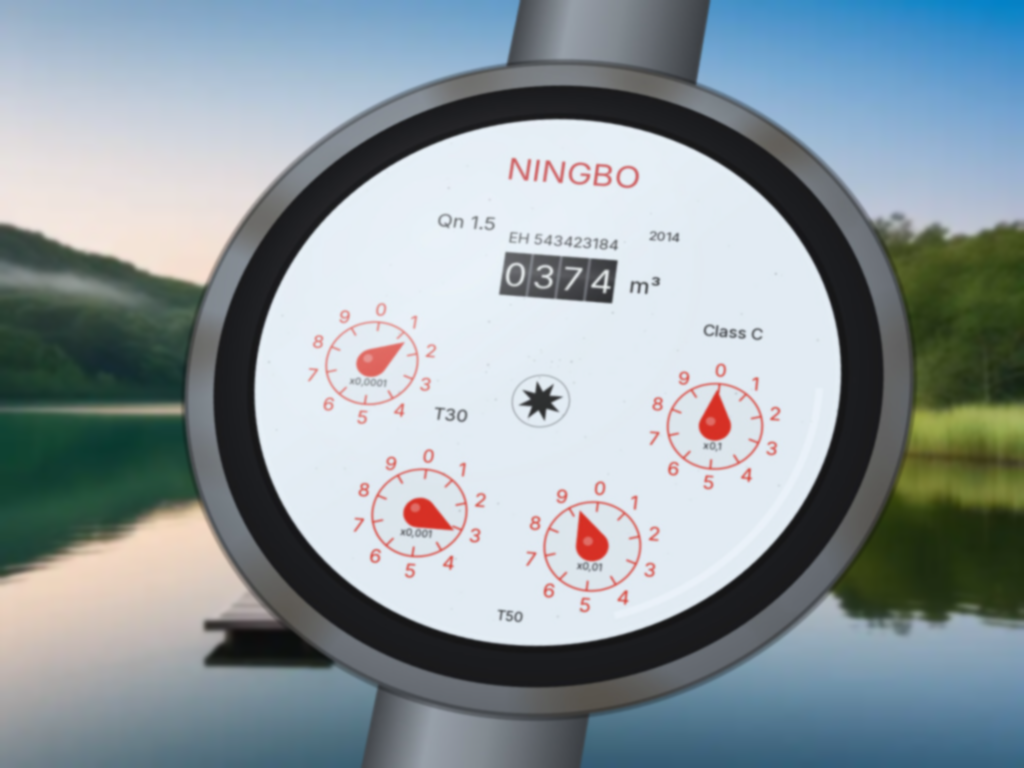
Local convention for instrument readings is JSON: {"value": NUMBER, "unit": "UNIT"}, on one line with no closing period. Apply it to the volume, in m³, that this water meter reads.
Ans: {"value": 373.9931, "unit": "m³"}
